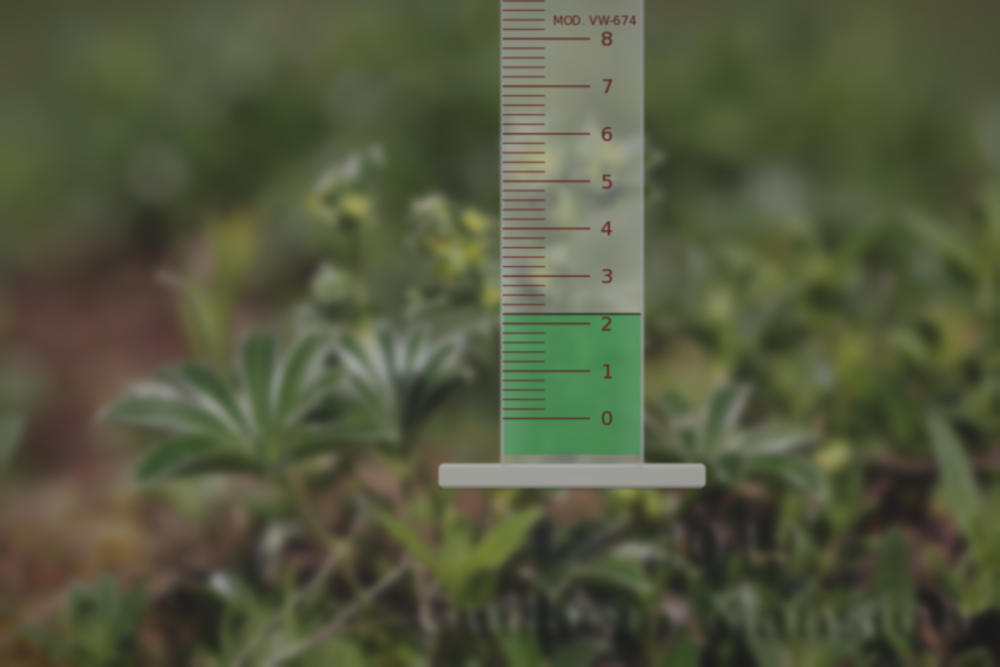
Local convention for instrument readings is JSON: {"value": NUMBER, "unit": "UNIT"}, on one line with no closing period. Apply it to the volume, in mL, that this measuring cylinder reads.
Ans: {"value": 2.2, "unit": "mL"}
